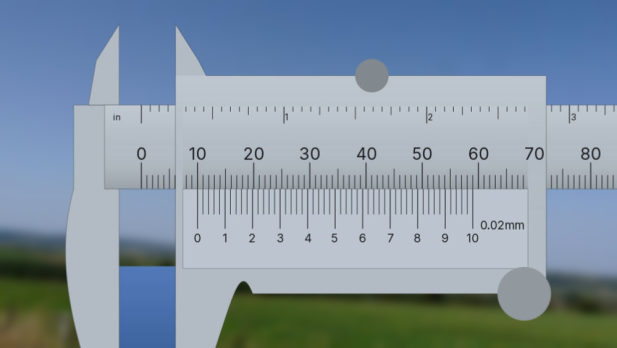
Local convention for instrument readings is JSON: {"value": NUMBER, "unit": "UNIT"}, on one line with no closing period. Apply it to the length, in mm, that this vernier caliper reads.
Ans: {"value": 10.0, "unit": "mm"}
